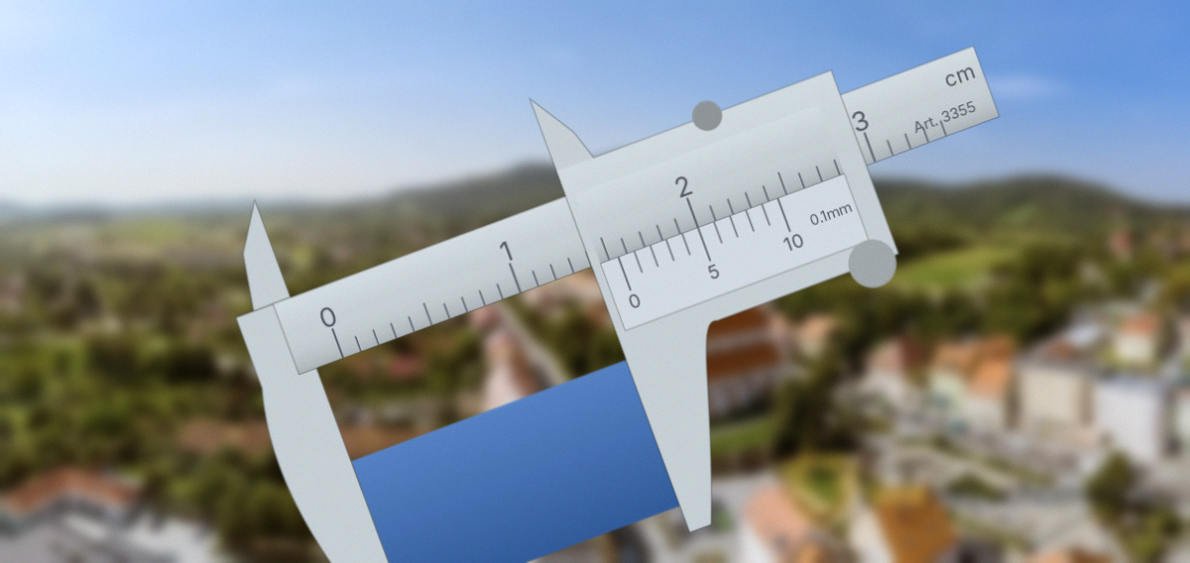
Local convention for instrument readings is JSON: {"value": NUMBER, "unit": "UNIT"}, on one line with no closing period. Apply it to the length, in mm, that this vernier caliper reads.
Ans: {"value": 15.5, "unit": "mm"}
